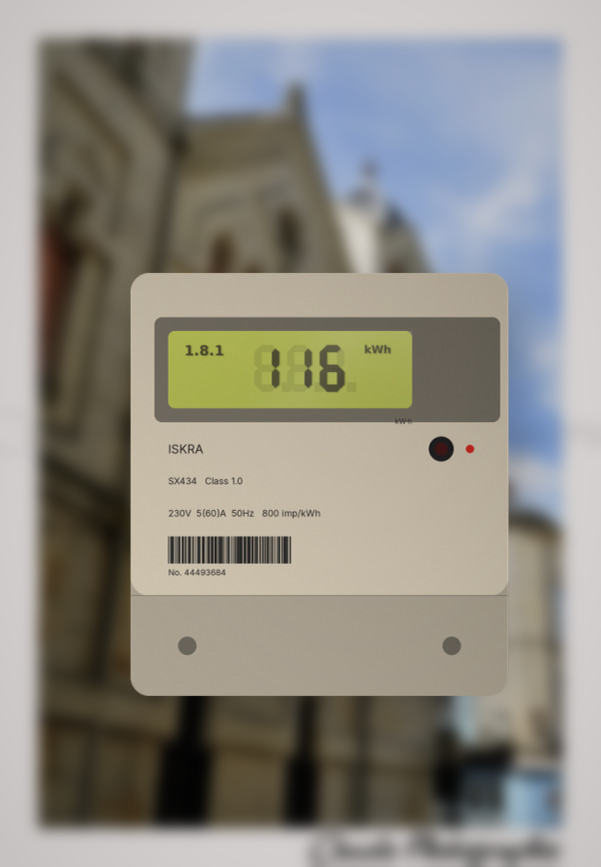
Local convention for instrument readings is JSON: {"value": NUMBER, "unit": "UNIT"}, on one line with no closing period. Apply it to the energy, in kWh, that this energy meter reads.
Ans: {"value": 116, "unit": "kWh"}
